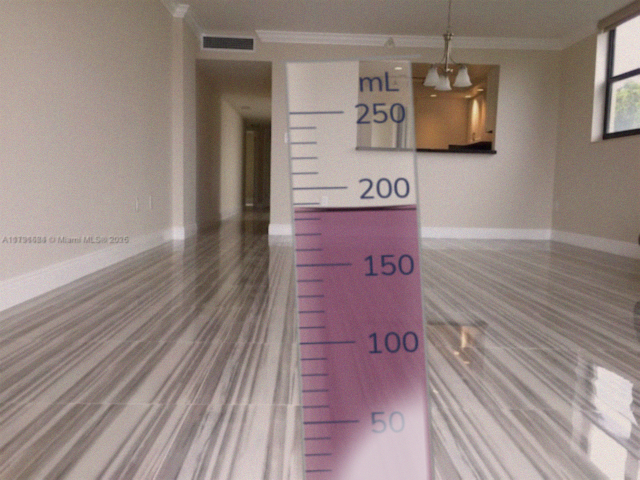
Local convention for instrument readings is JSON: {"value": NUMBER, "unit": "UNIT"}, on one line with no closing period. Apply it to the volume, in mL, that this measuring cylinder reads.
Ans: {"value": 185, "unit": "mL"}
